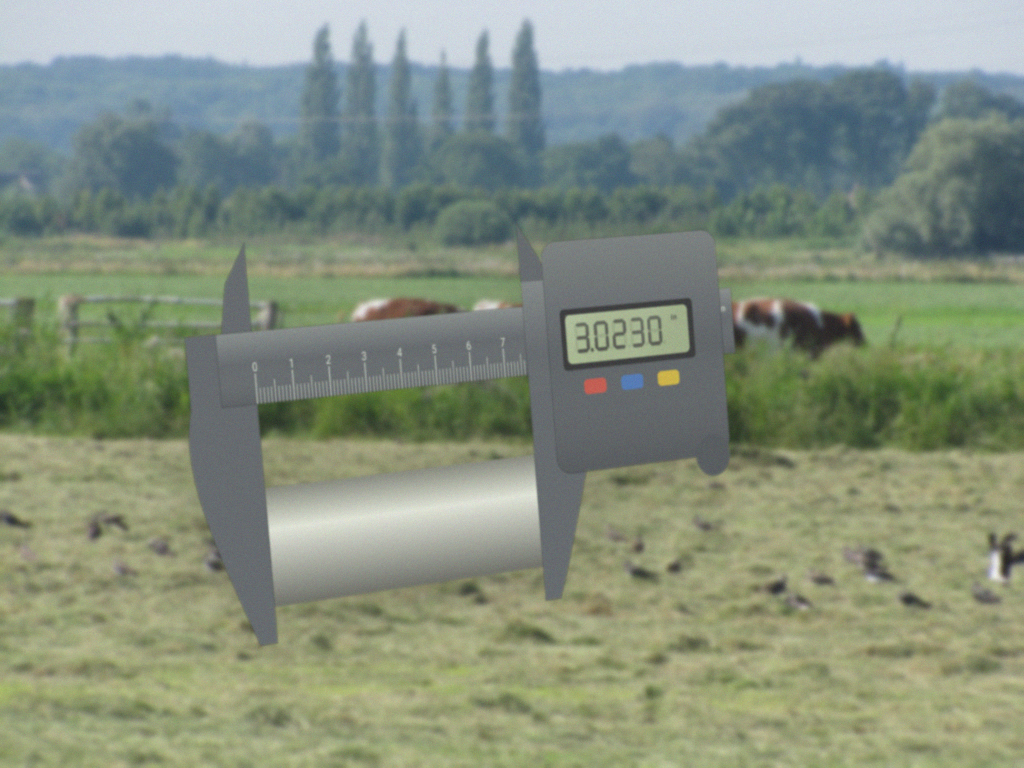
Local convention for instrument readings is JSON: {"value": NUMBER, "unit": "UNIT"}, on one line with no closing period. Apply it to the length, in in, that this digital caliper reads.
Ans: {"value": 3.0230, "unit": "in"}
